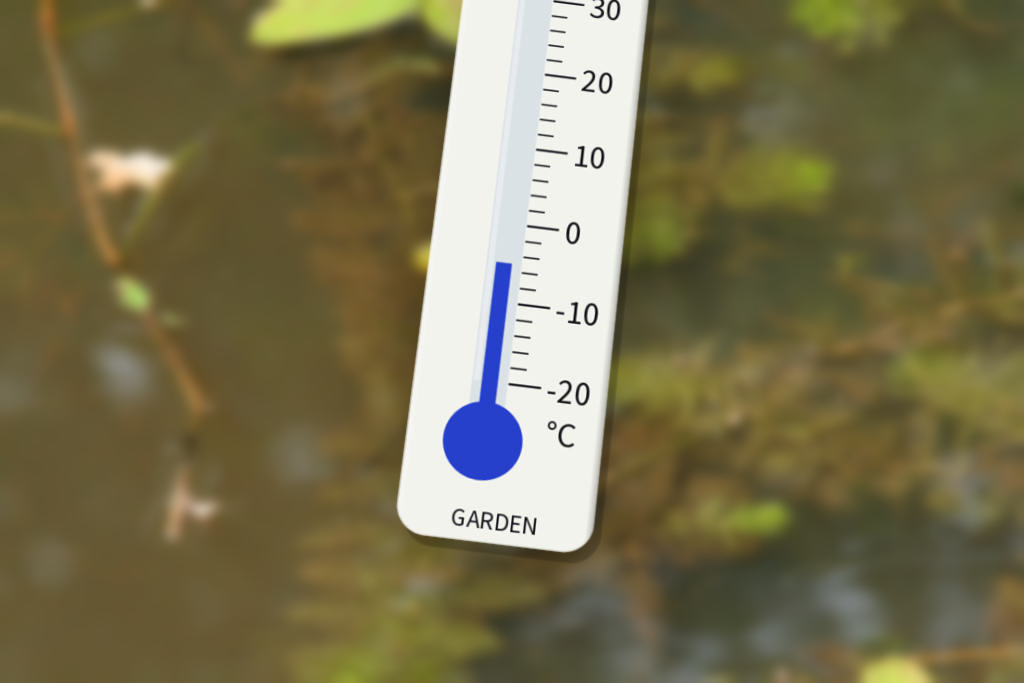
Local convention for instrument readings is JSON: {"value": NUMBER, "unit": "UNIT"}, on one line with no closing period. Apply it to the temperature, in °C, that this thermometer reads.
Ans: {"value": -5, "unit": "°C"}
